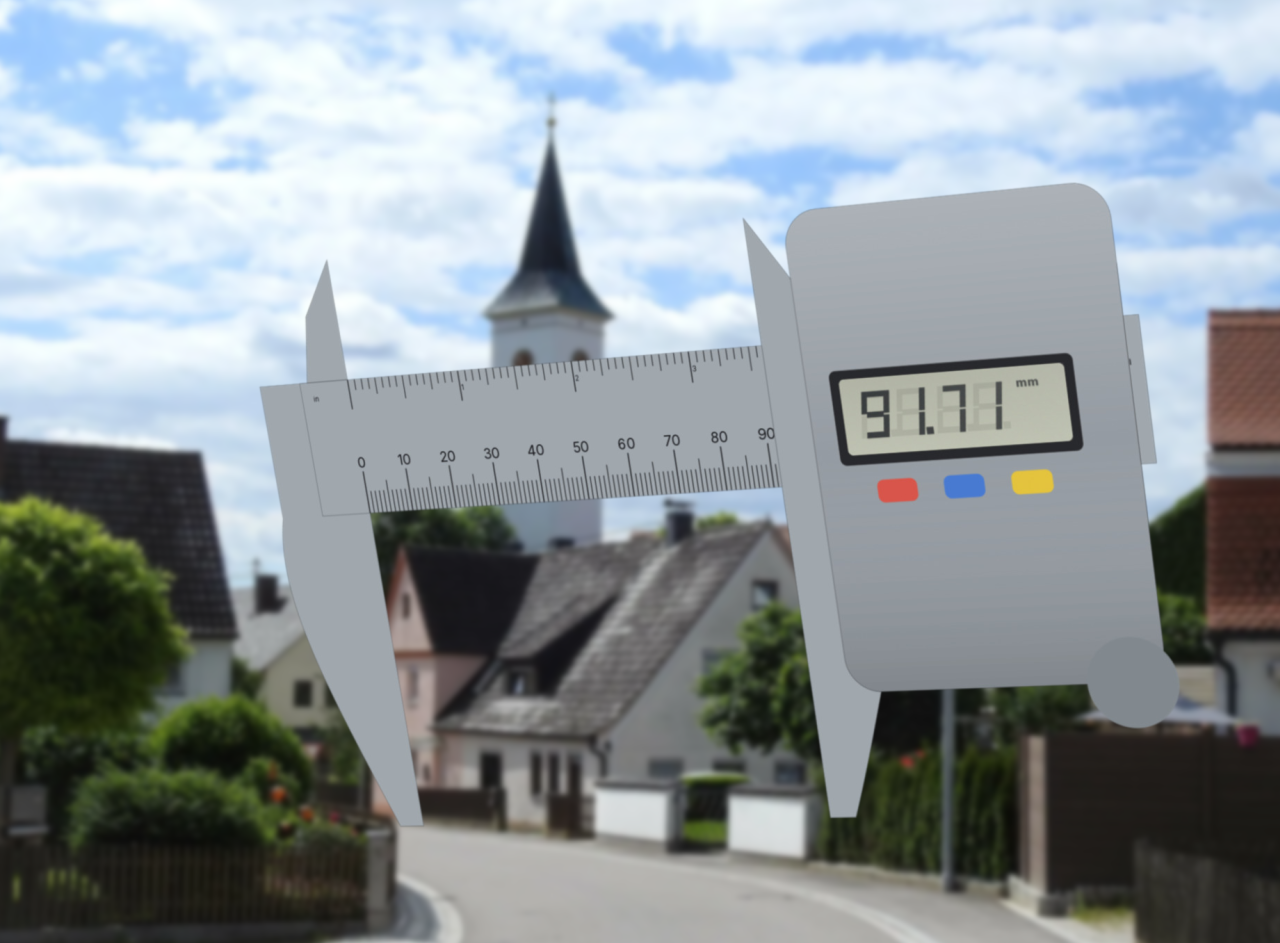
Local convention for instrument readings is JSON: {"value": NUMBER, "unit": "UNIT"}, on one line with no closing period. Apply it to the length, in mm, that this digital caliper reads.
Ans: {"value": 91.71, "unit": "mm"}
